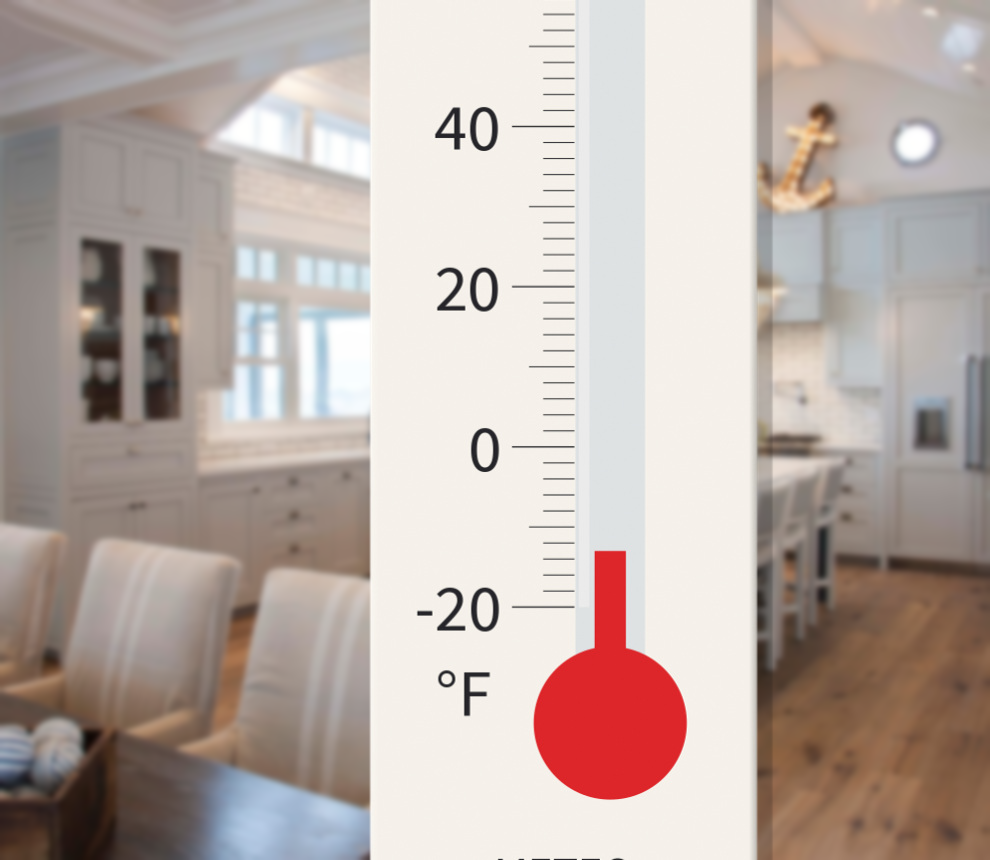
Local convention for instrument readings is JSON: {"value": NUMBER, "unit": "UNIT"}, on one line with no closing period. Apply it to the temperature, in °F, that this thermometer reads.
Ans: {"value": -13, "unit": "°F"}
